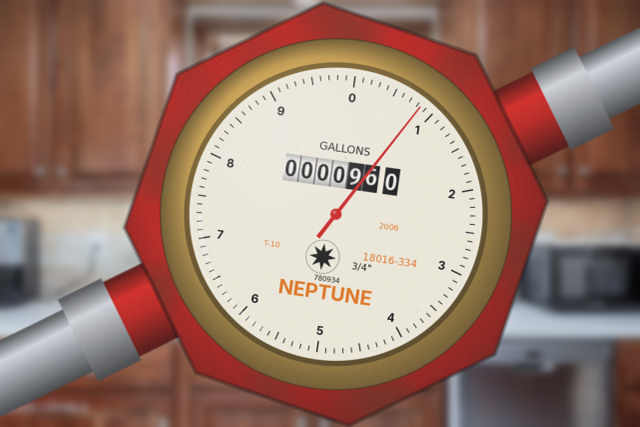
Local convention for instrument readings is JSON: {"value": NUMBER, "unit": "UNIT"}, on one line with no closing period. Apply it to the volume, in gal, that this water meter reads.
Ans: {"value": 960.8, "unit": "gal"}
